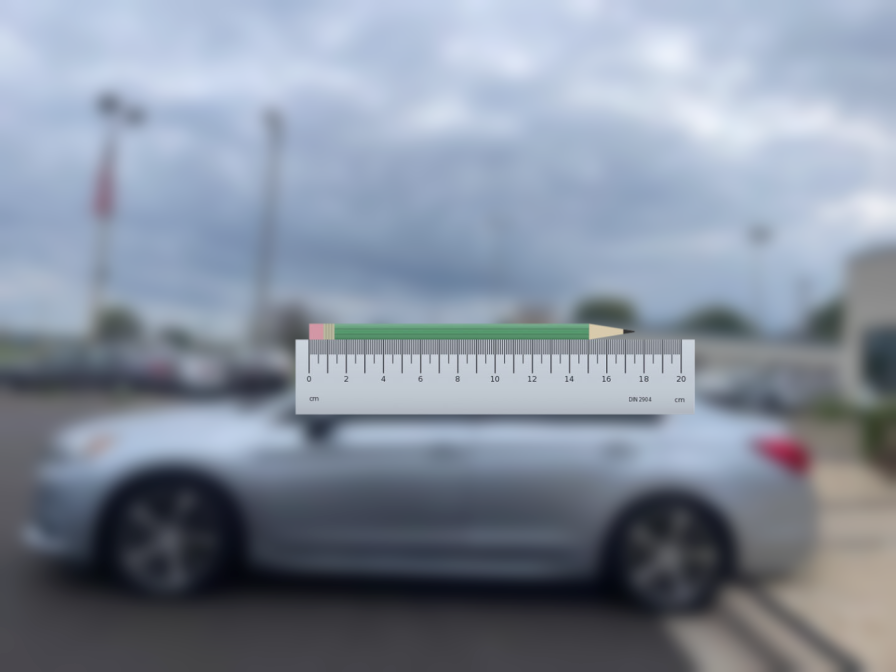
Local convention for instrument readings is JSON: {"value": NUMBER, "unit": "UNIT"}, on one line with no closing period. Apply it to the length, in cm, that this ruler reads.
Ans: {"value": 17.5, "unit": "cm"}
